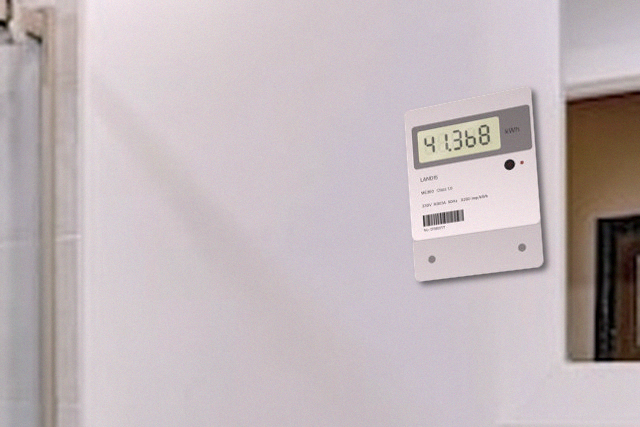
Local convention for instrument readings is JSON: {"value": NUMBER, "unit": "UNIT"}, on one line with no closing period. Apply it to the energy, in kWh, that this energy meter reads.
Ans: {"value": 41.368, "unit": "kWh"}
